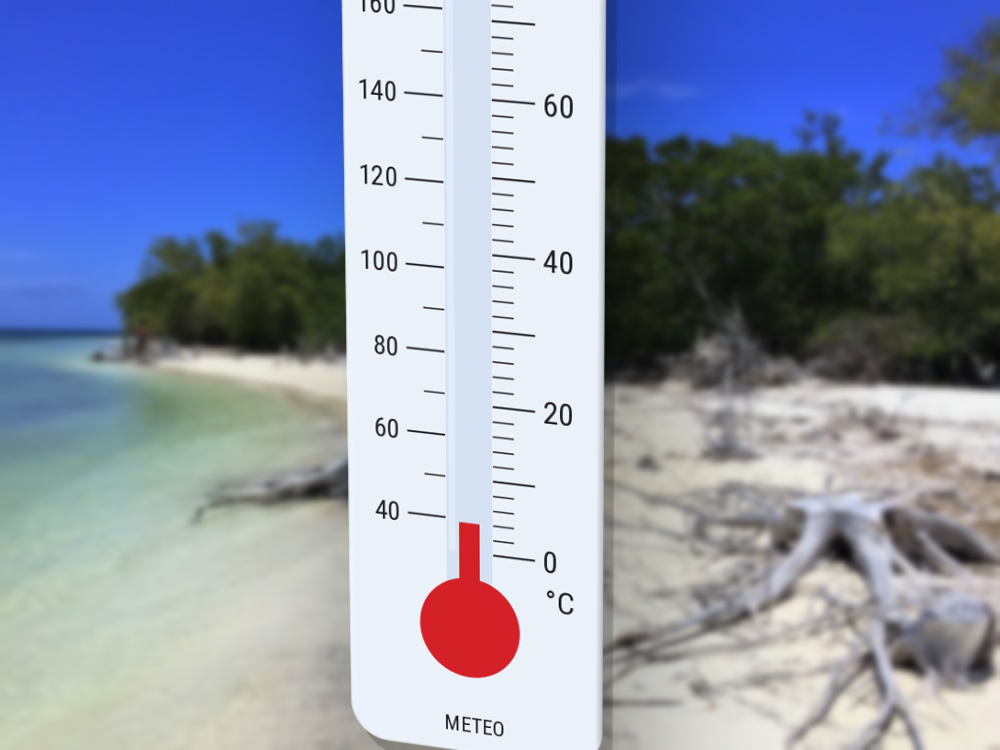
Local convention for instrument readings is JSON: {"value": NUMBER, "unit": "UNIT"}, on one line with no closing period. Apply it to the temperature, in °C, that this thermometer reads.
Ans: {"value": 4, "unit": "°C"}
